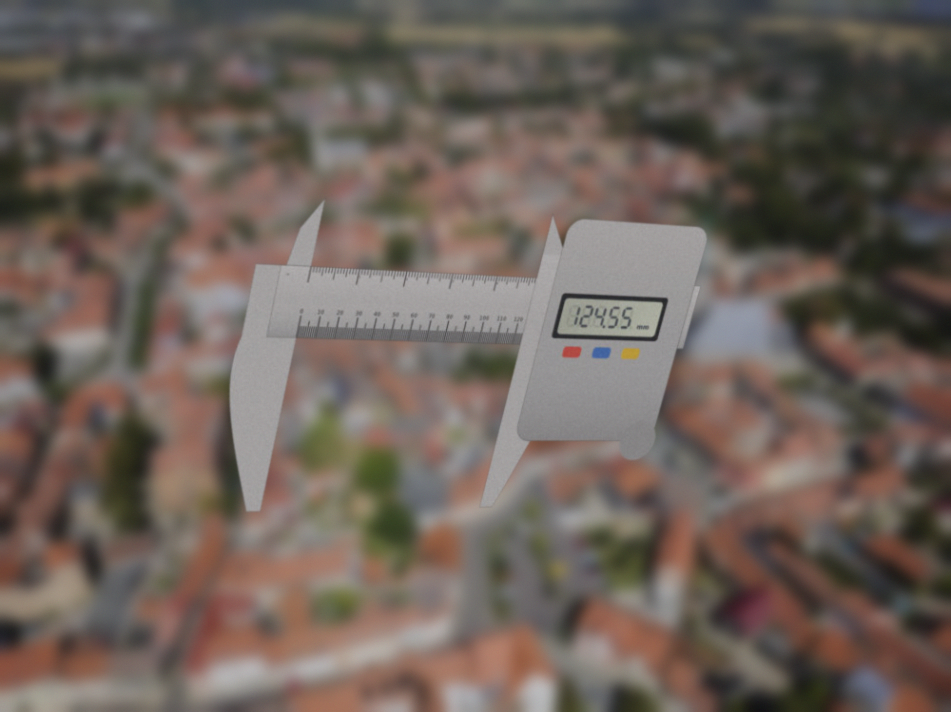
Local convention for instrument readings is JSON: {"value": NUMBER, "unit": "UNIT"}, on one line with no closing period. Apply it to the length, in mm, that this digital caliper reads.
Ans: {"value": 124.55, "unit": "mm"}
